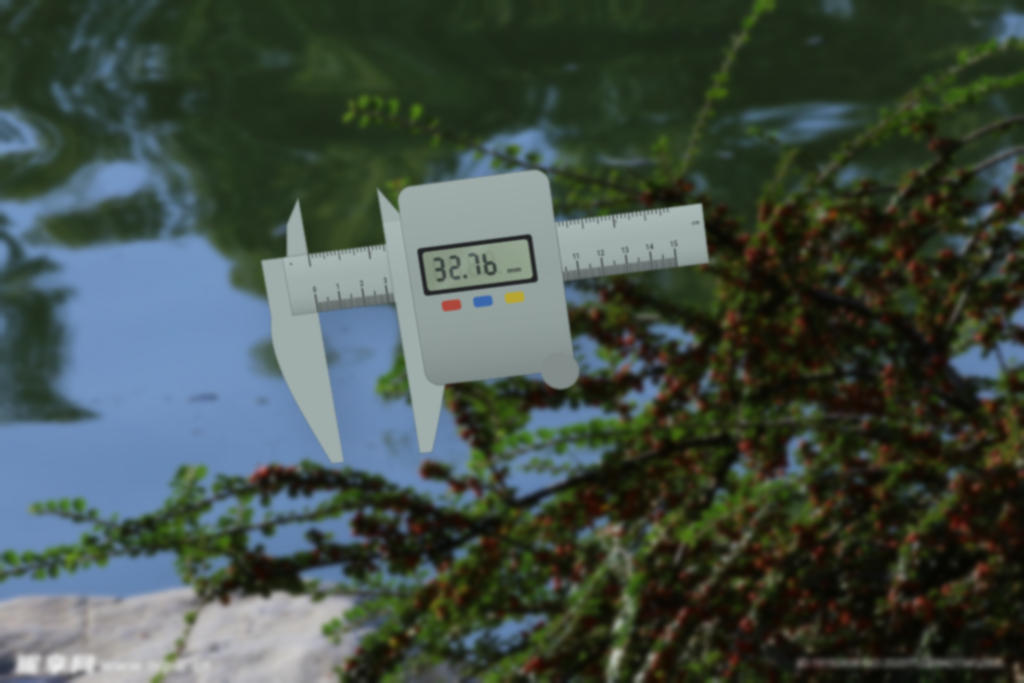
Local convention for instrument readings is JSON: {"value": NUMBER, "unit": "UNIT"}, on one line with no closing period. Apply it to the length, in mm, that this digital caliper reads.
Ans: {"value": 32.76, "unit": "mm"}
